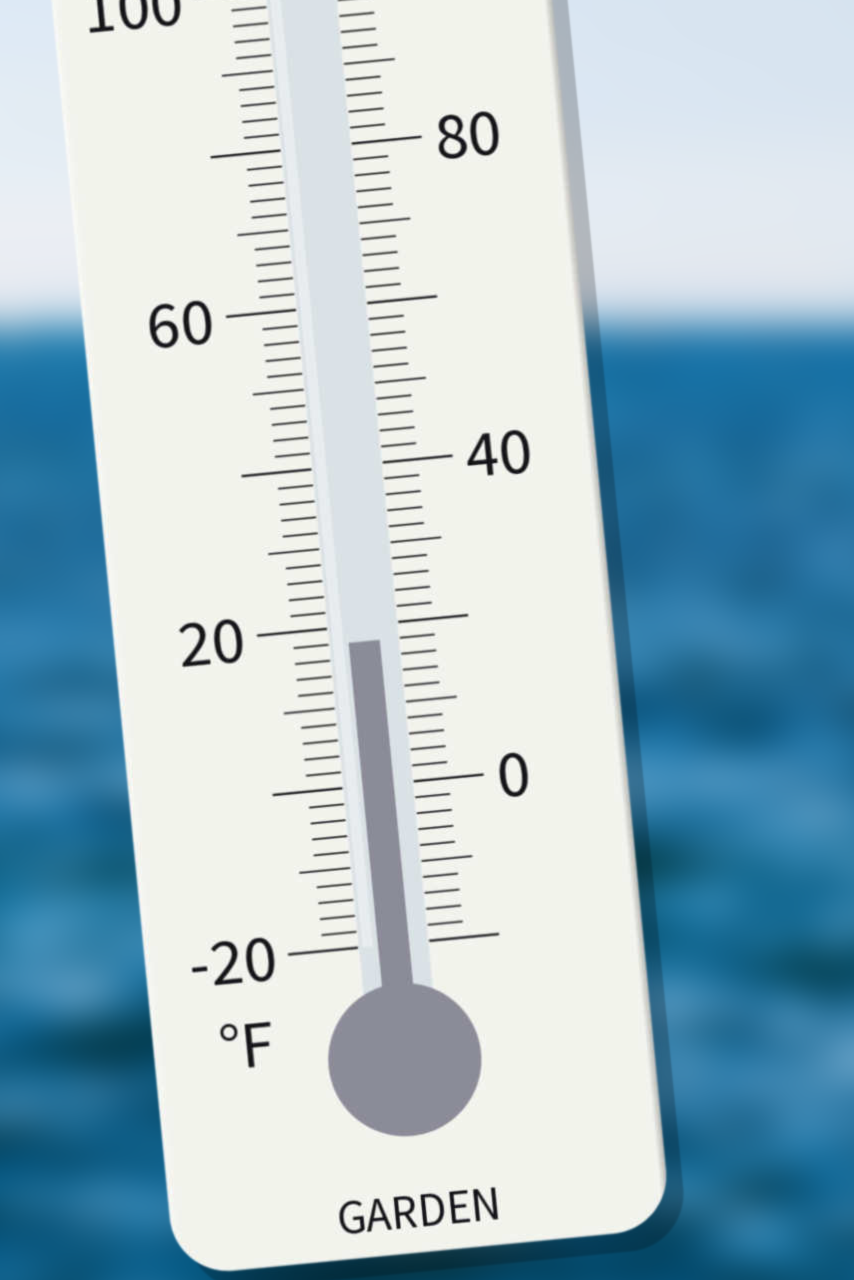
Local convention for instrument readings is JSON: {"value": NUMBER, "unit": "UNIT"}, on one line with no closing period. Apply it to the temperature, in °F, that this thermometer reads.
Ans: {"value": 18, "unit": "°F"}
